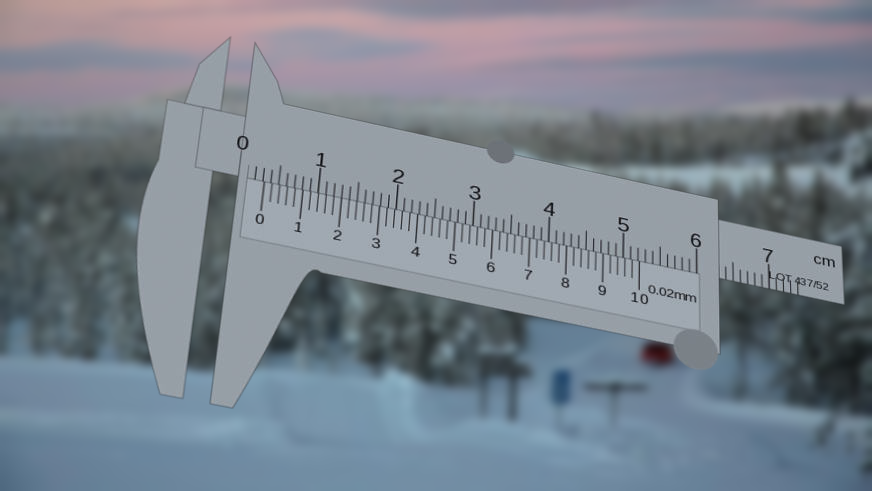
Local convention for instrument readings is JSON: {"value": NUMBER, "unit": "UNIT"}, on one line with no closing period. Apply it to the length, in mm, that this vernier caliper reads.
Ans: {"value": 3.2, "unit": "mm"}
